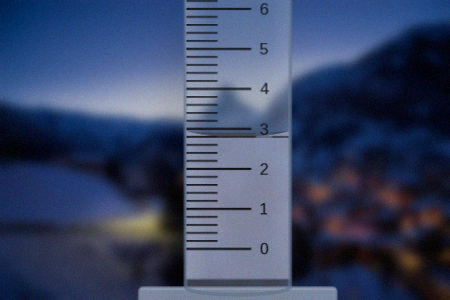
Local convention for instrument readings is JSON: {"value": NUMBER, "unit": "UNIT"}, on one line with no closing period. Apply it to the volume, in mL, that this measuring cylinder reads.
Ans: {"value": 2.8, "unit": "mL"}
